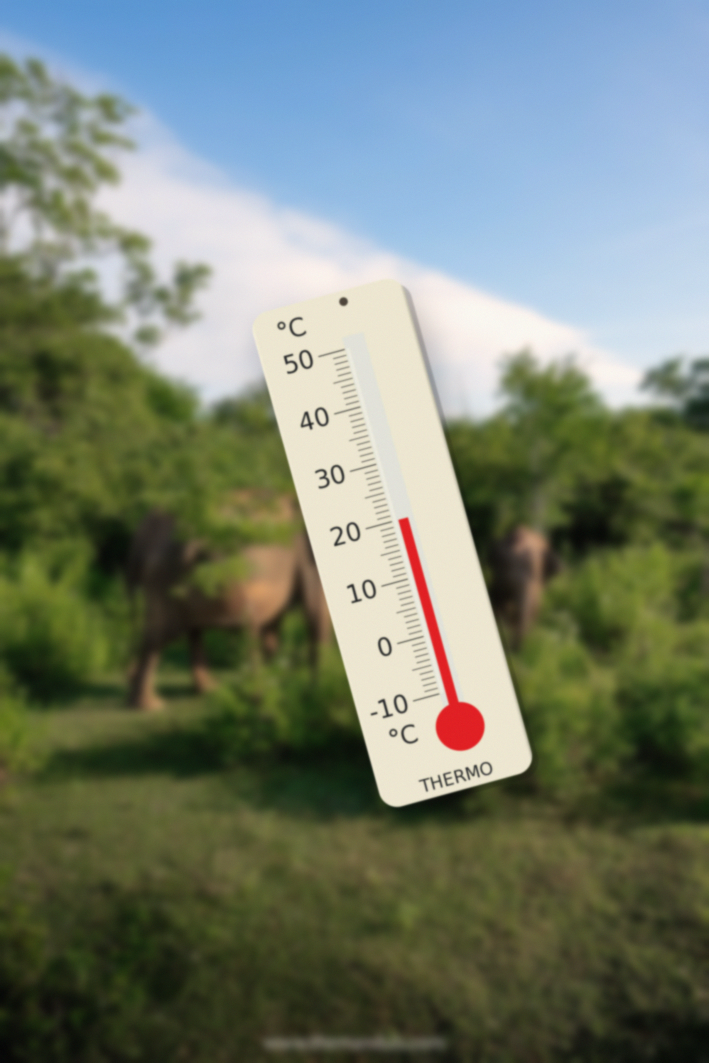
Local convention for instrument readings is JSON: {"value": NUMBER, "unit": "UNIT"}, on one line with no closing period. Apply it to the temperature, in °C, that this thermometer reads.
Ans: {"value": 20, "unit": "°C"}
